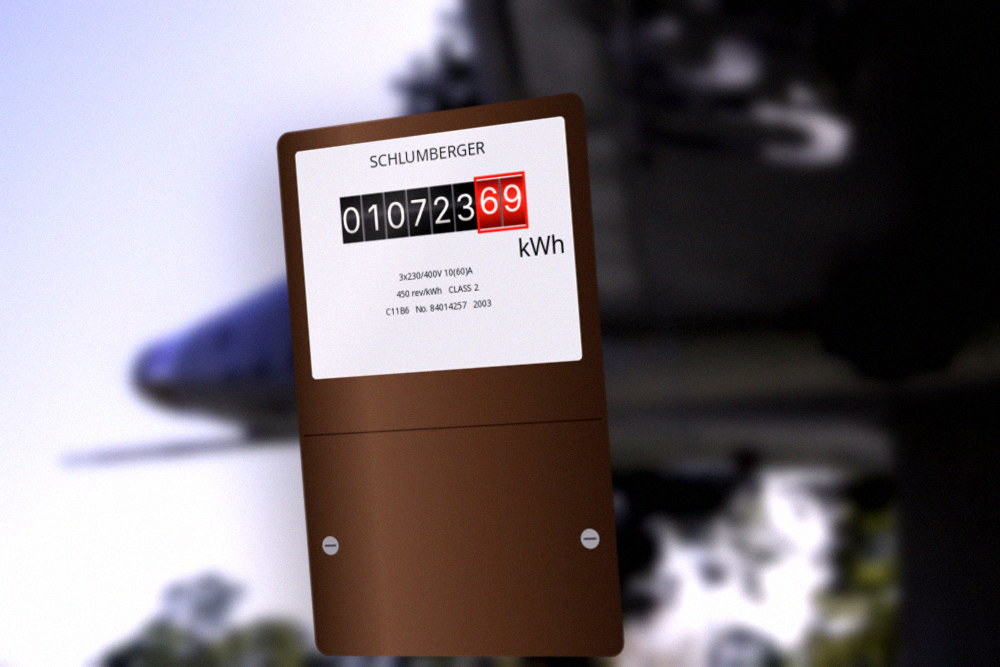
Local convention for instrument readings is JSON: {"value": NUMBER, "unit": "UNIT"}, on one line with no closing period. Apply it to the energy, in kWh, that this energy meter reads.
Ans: {"value": 10723.69, "unit": "kWh"}
